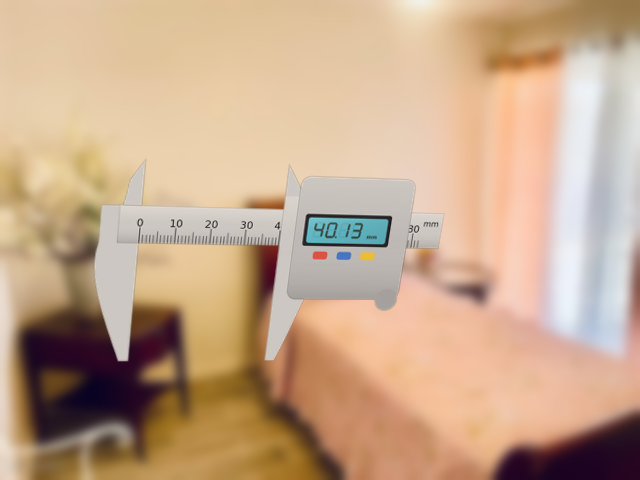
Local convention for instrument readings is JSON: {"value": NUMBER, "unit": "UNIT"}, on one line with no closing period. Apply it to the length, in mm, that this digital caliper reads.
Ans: {"value": 40.13, "unit": "mm"}
